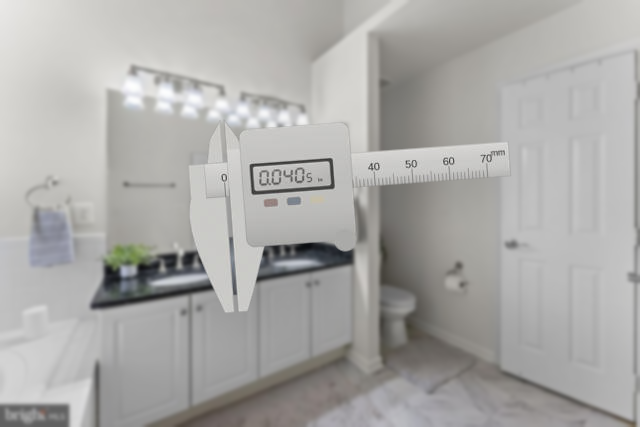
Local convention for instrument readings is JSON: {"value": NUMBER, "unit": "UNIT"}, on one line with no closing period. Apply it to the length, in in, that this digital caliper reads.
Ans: {"value": 0.0405, "unit": "in"}
